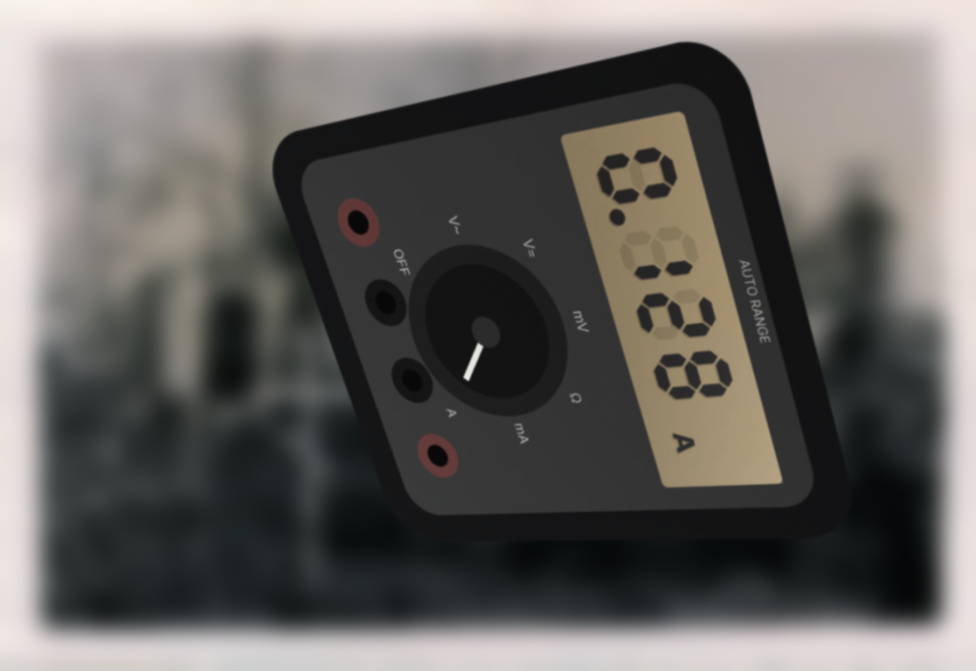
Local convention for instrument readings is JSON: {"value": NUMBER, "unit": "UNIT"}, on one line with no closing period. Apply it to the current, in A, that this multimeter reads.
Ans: {"value": 0.128, "unit": "A"}
